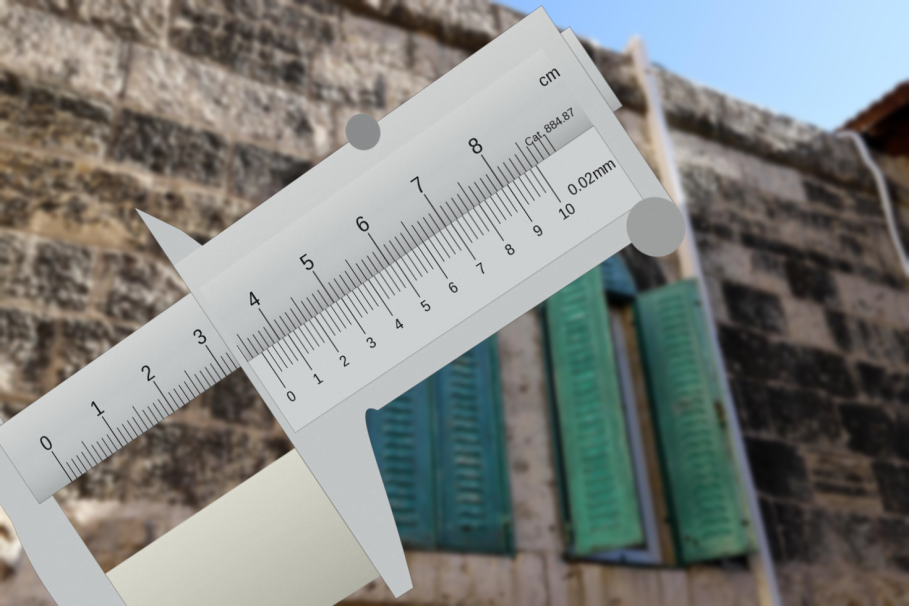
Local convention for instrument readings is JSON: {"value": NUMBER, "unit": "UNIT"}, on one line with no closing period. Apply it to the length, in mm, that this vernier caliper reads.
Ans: {"value": 36.6, "unit": "mm"}
